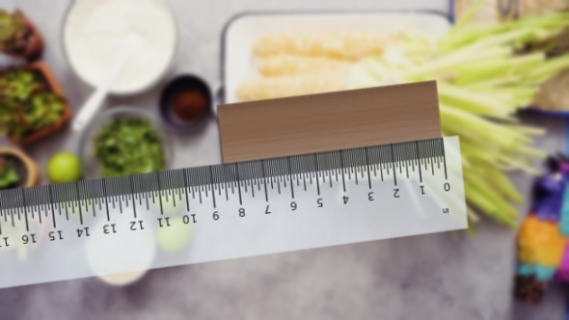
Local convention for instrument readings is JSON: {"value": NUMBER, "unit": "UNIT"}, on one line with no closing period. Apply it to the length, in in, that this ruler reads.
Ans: {"value": 8.5, "unit": "in"}
